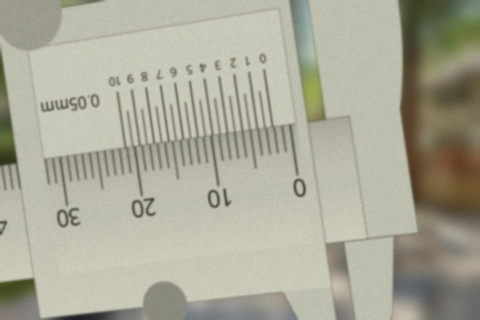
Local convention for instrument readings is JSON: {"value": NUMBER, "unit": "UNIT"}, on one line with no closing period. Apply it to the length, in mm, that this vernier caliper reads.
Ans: {"value": 2.2, "unit": "mm"}
